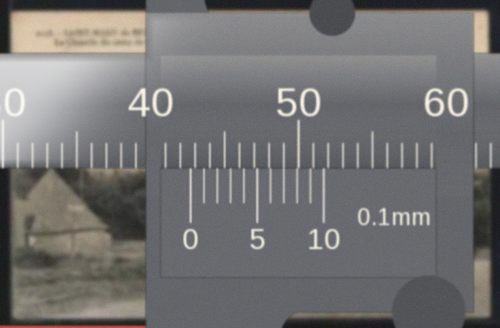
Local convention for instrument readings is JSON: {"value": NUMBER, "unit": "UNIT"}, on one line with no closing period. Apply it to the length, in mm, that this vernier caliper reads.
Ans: {"value": 42.7, "unit": "mm"}
